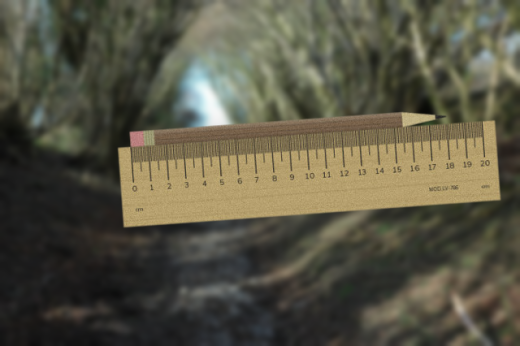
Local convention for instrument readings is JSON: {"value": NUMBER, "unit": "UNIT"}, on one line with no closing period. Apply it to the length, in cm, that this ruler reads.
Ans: {"value": 18, "unit": "cm"}
